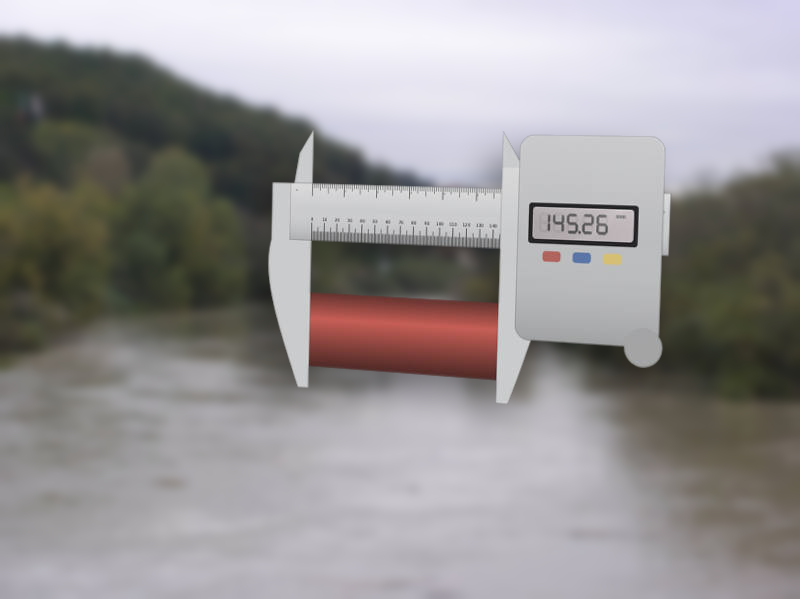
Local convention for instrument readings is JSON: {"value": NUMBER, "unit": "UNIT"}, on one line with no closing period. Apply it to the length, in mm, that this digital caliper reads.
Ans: {"value": 145.26, "unit": "mm"}
